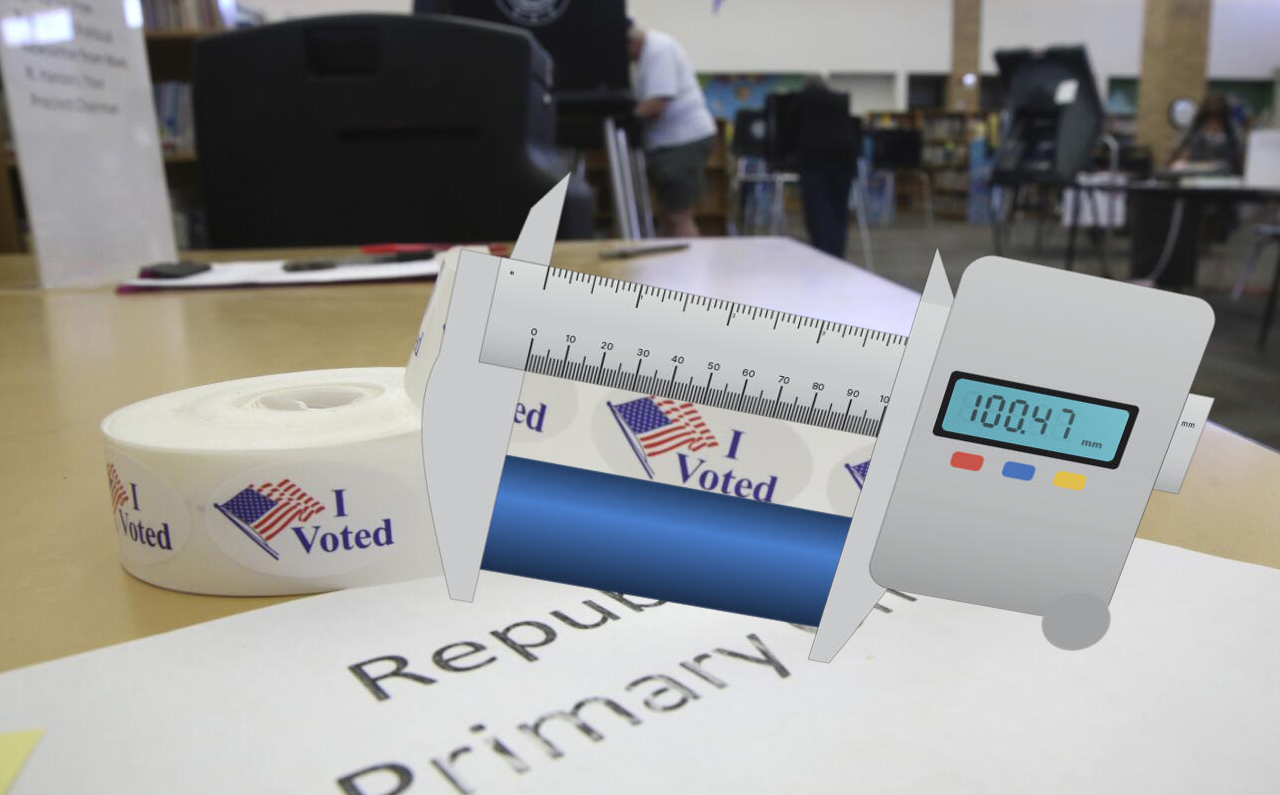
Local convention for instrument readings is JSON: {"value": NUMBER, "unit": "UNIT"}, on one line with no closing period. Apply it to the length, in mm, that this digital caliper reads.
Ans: {"value": 100.47, "unit": "mm"}
